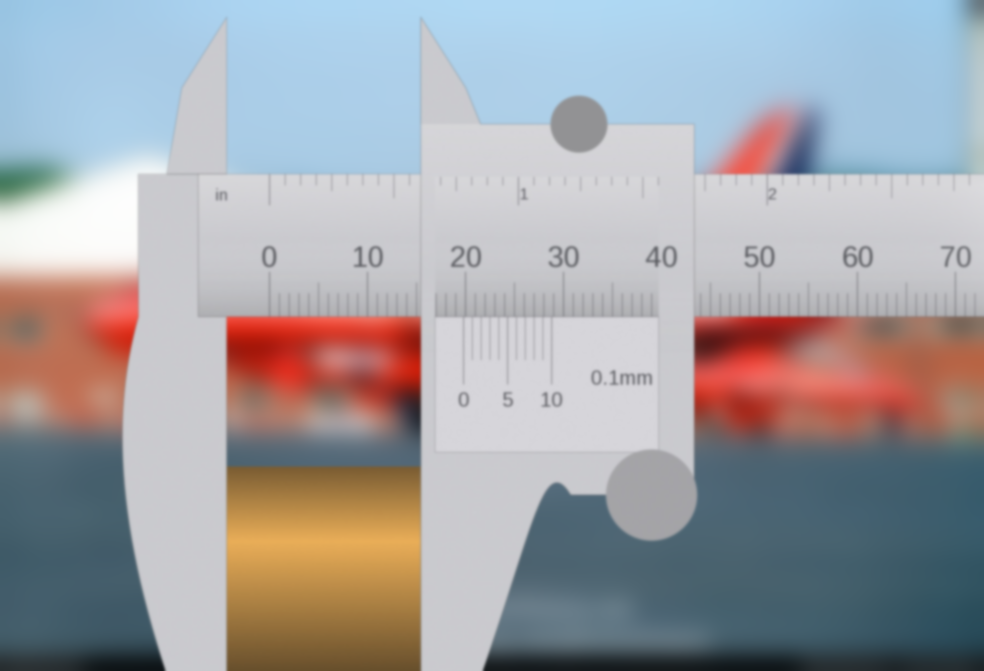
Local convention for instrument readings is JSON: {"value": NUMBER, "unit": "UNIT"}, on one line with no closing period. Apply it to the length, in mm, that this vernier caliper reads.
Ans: {"value": 19.8, "unit": "mm"}
